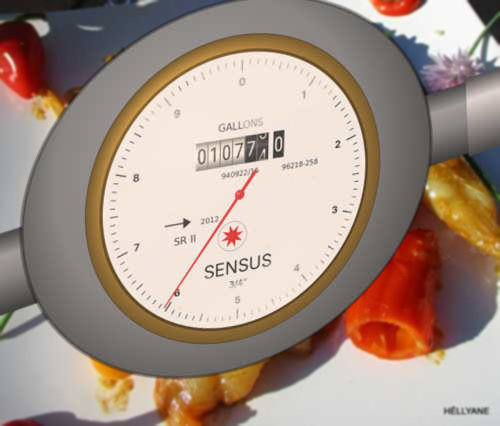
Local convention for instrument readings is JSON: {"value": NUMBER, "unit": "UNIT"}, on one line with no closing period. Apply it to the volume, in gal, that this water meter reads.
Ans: {"value": 107736.0, "unit": "gal"}
